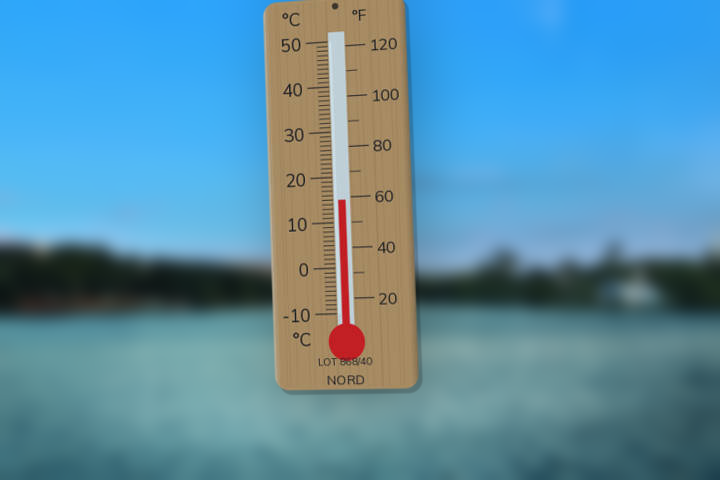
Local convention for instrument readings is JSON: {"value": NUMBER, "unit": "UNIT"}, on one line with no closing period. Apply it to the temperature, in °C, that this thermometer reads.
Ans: {"value": 15, "unit": "°C"}
